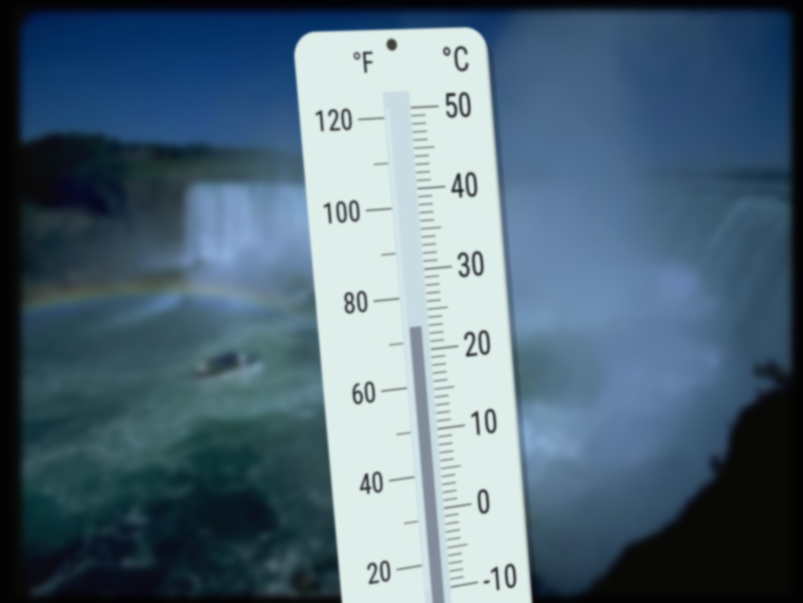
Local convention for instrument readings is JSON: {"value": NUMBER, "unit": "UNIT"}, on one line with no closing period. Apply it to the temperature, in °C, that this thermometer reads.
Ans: {"value": 23, "unit": "°C"}
